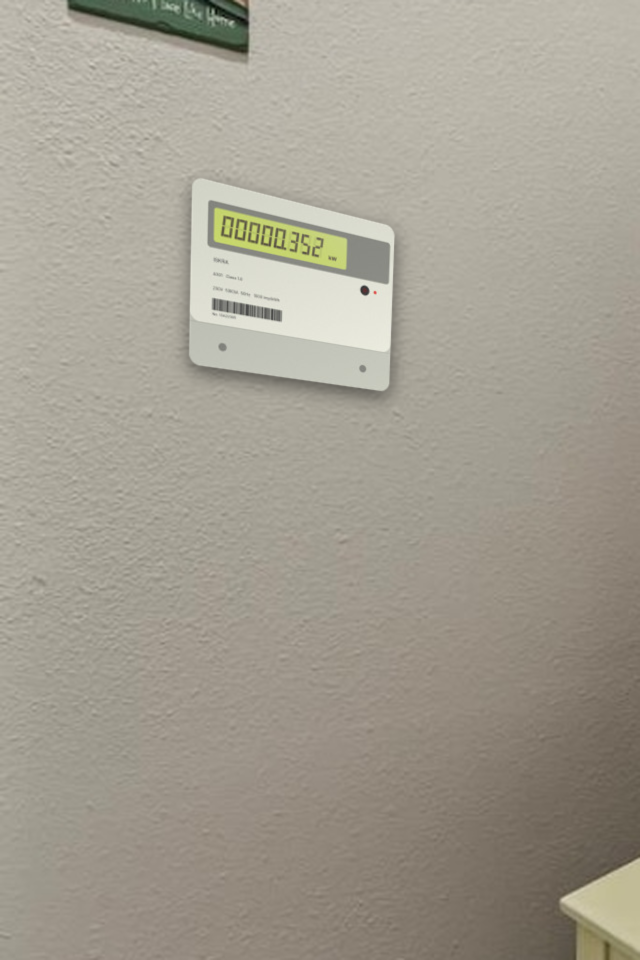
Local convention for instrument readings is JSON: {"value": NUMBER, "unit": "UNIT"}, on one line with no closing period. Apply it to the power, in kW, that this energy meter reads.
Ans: {"value": 0.352, "unit": "kW"}
